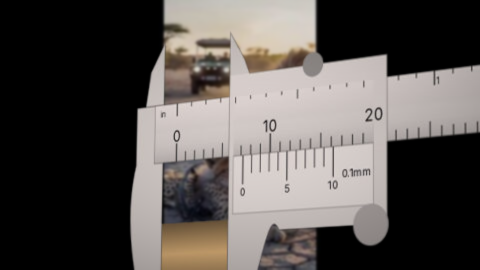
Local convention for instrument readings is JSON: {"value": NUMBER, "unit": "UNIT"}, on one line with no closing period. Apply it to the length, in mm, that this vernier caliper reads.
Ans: {"value": 7.2, "unit": "mm"}
